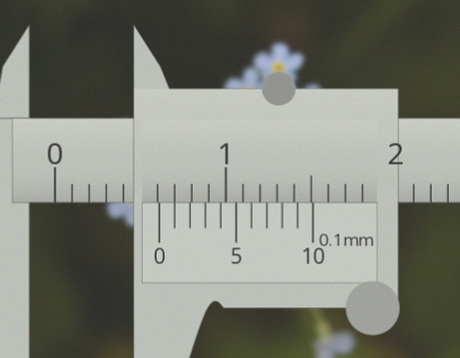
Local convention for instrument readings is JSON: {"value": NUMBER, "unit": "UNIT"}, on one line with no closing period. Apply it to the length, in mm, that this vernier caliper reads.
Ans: {"value": 6.1, "unit": "mm"}
